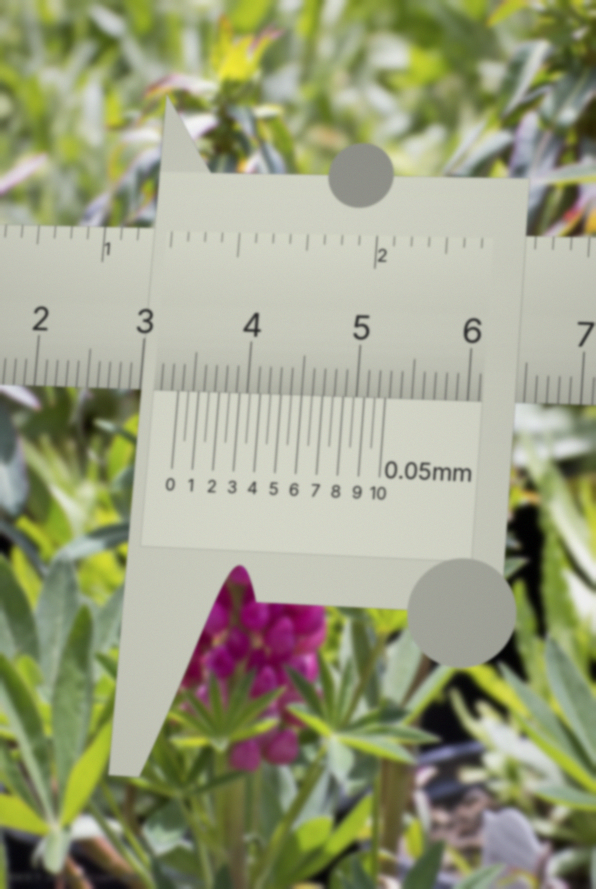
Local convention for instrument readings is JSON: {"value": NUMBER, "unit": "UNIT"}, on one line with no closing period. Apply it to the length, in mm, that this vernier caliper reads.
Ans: {"value": 33.6, "unit": "mm"}
